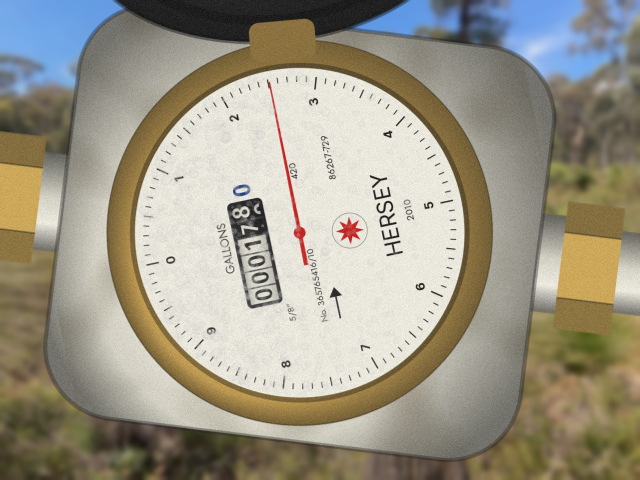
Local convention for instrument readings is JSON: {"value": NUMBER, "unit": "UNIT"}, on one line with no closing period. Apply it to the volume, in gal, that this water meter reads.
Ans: {"value": 1782.5, "unit": "gal"}
